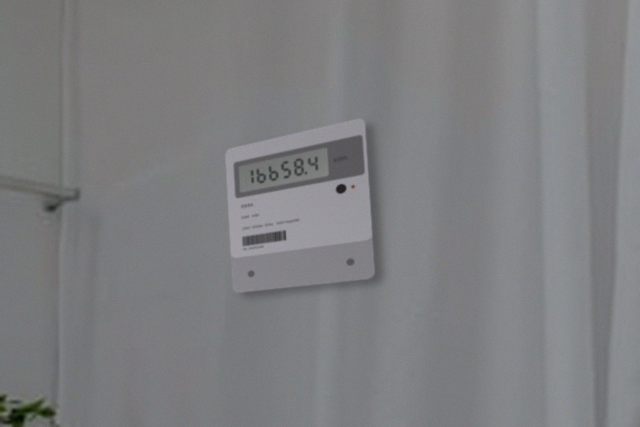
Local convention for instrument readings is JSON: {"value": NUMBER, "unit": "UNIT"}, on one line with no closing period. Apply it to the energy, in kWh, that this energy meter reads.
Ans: {"value": 16658.4, "unit": "kWh"}
